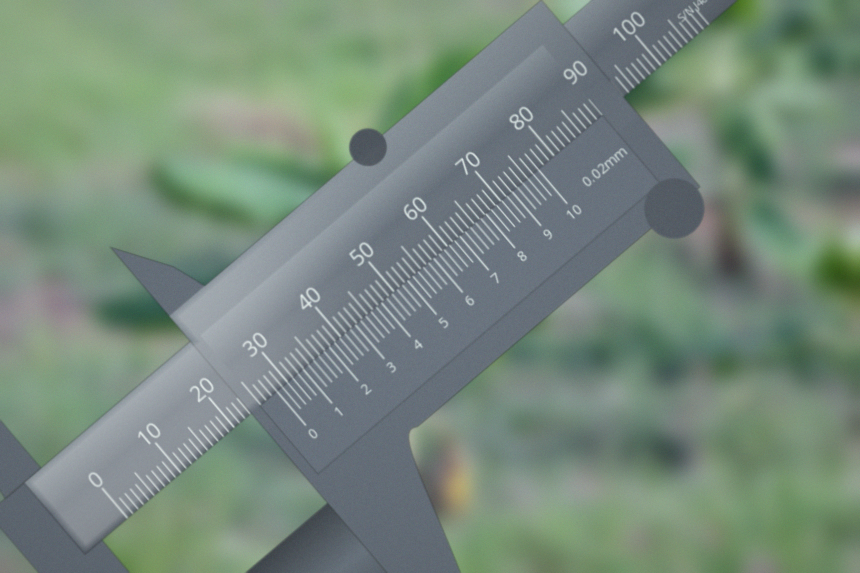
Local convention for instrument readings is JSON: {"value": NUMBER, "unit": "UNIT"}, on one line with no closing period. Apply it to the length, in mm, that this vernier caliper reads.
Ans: {"value": 28.0, "unit": "mm"}
